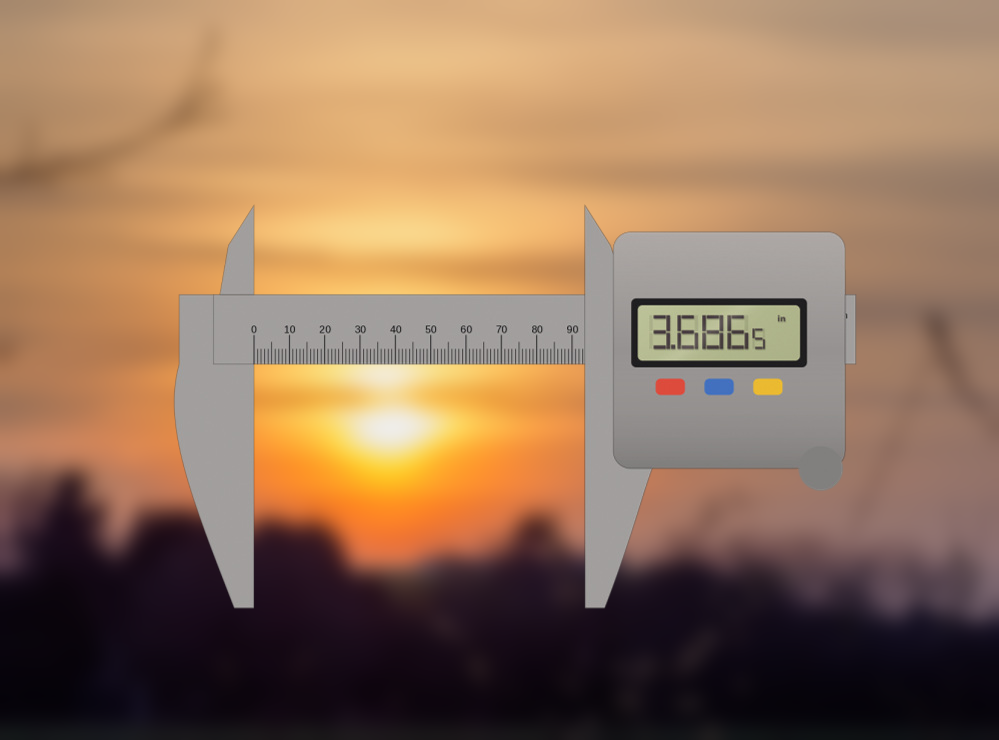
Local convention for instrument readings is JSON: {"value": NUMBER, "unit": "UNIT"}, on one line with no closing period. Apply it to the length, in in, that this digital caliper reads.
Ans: {"value": 3.6865, "unit": "in"}
